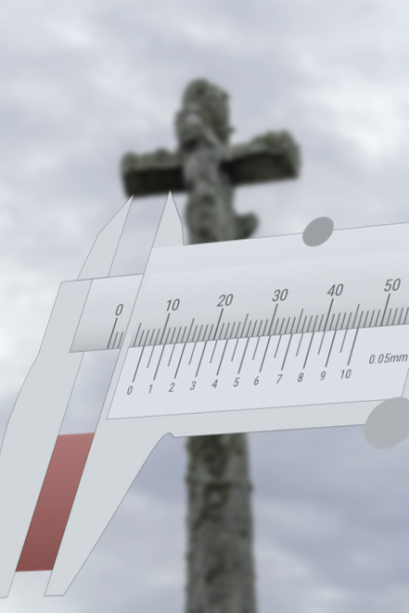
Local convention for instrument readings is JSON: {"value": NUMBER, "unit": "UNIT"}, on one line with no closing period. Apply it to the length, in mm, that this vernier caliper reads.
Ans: {"value": 7.0, "unit": "mm"}
